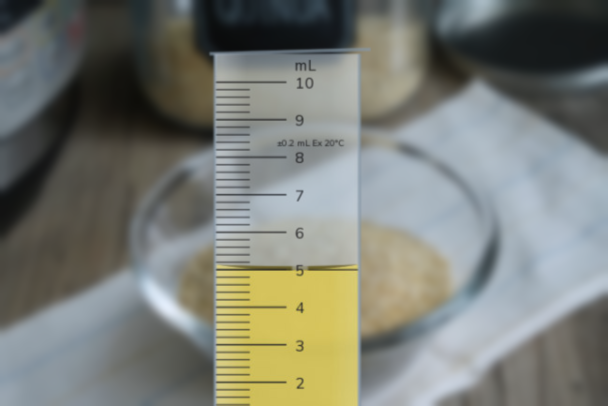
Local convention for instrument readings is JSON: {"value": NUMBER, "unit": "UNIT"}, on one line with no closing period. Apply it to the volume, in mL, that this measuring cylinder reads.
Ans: {"value": 5, "unit": "mL"}
